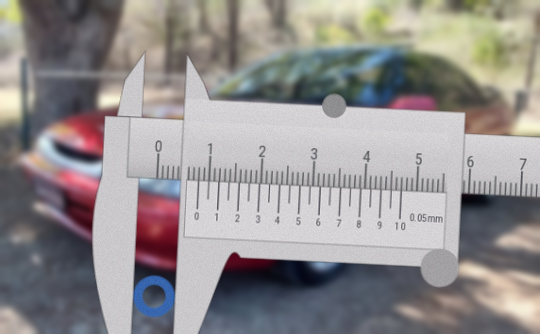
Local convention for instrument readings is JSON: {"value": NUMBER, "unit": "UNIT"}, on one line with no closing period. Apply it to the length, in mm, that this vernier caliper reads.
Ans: {"value": 8.0, "unit": "mm"}
